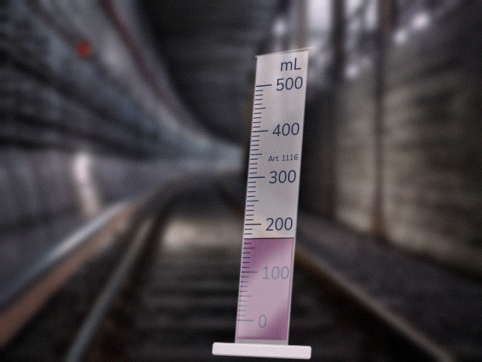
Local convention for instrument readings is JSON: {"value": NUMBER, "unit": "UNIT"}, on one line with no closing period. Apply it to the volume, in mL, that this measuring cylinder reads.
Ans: {"value": 170, "unit": "mL"}
